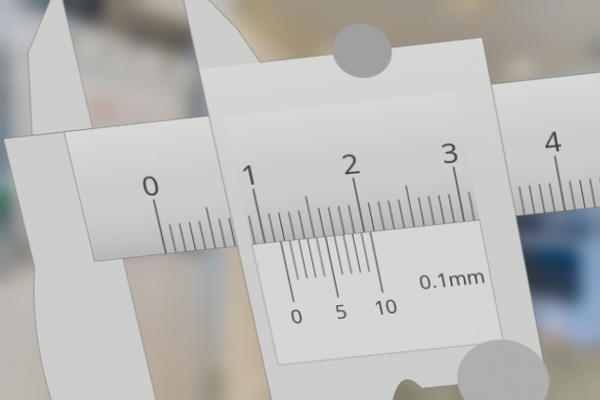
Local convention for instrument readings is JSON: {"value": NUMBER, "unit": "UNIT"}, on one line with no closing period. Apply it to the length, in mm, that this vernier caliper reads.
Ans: {"value": 11.6, "unit": "mm"}
